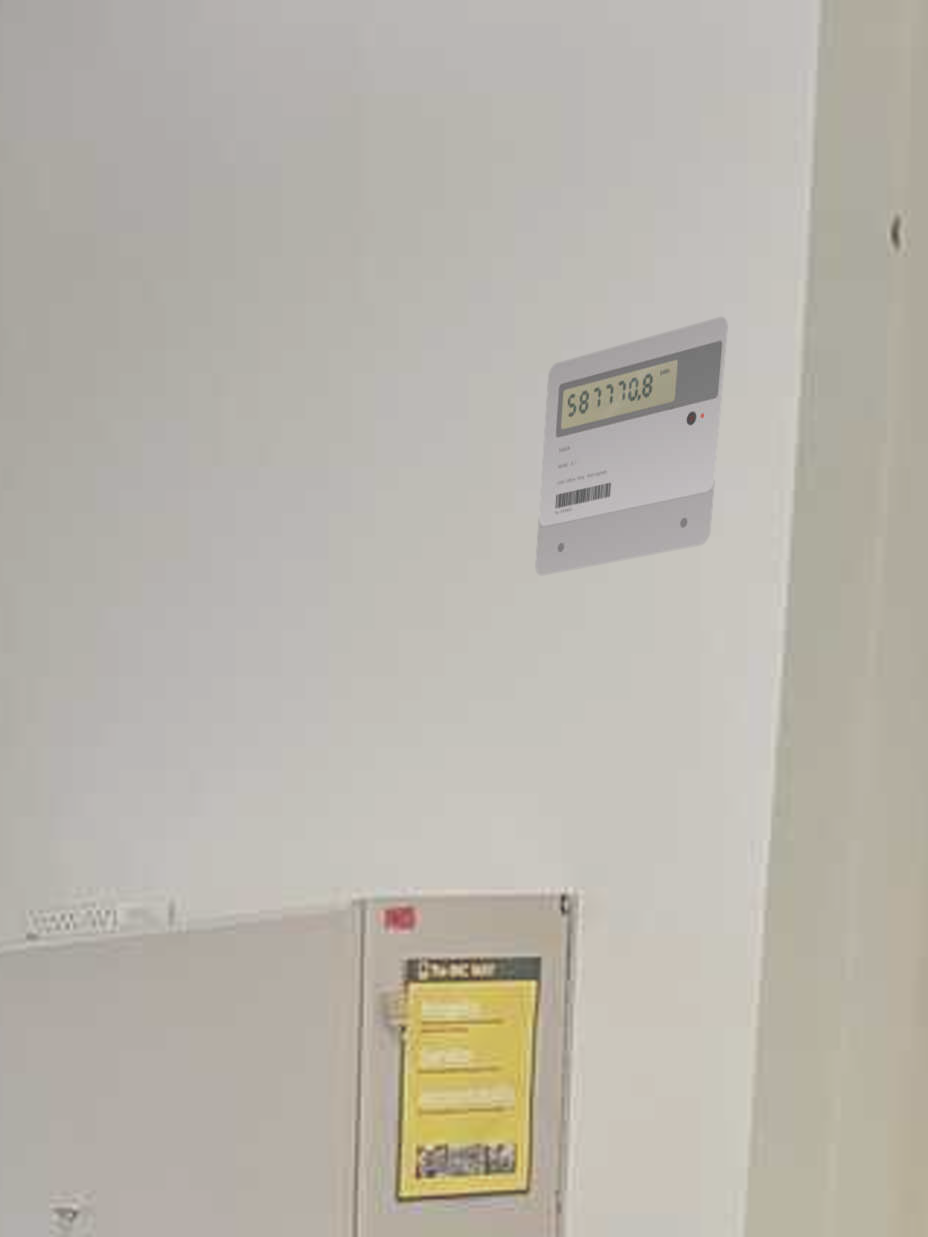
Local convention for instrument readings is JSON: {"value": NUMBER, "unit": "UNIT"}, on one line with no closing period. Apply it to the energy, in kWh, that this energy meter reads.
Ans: {"value": 587770.8, "unit": "kWh"}
